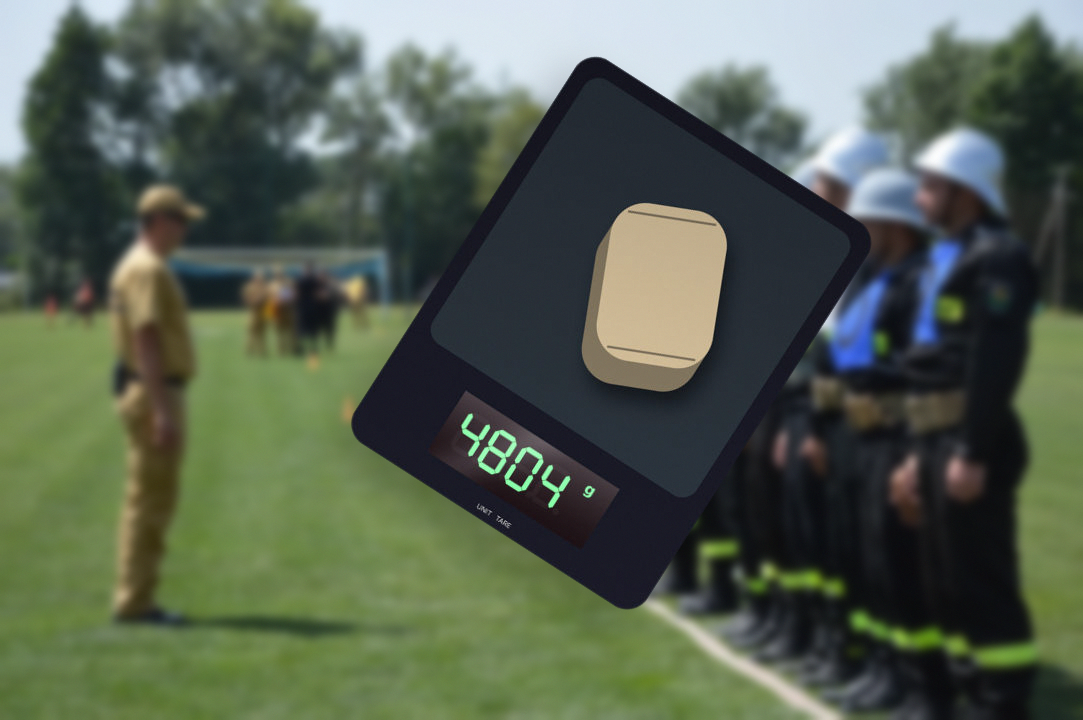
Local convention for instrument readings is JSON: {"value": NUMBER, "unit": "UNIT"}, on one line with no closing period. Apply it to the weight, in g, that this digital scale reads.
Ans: {"value": 4804, "unit": "g"}
